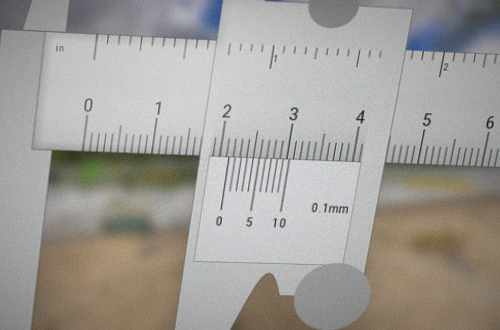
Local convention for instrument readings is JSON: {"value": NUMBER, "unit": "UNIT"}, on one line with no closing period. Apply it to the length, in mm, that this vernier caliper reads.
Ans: {"value": 21.4, "unit": "mm"}
